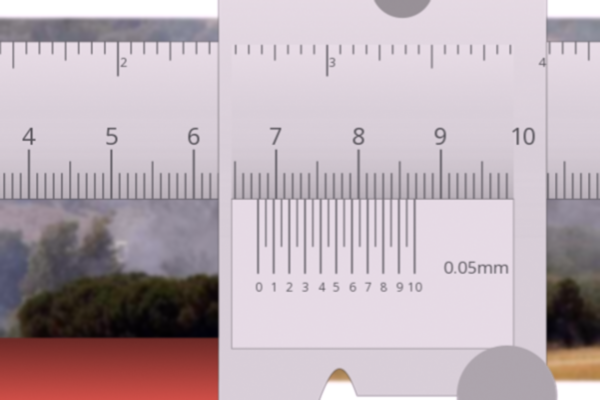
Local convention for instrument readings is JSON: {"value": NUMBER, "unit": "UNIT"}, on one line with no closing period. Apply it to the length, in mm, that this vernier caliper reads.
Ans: {"value": 67.8, "unit": "mm"}
